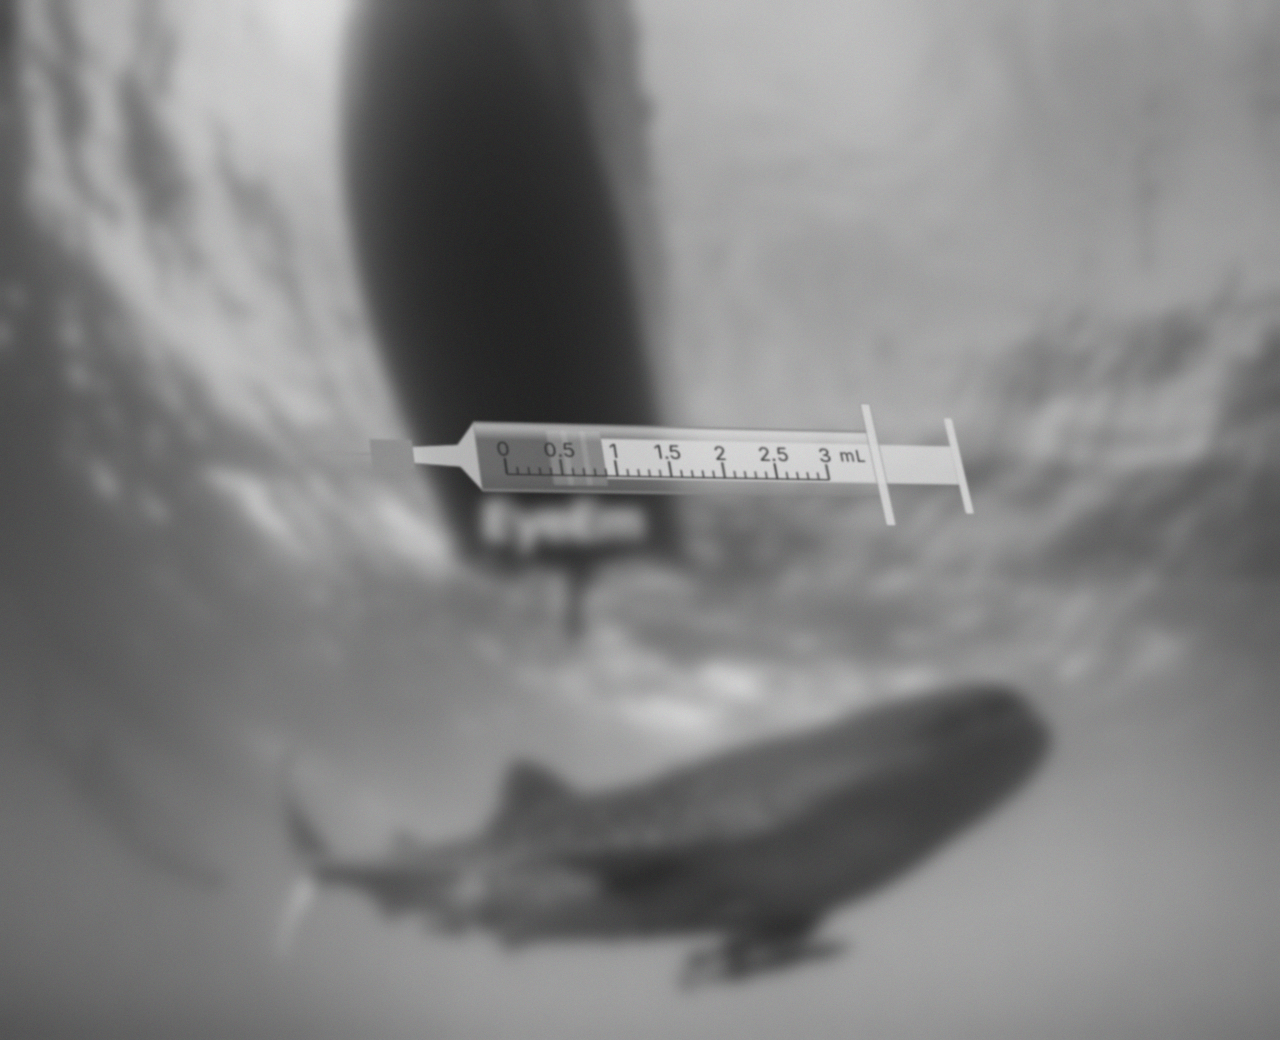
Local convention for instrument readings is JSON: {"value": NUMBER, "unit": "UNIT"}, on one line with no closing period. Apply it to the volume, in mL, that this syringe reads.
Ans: {"value": 0.4, "unit": "mL"}
